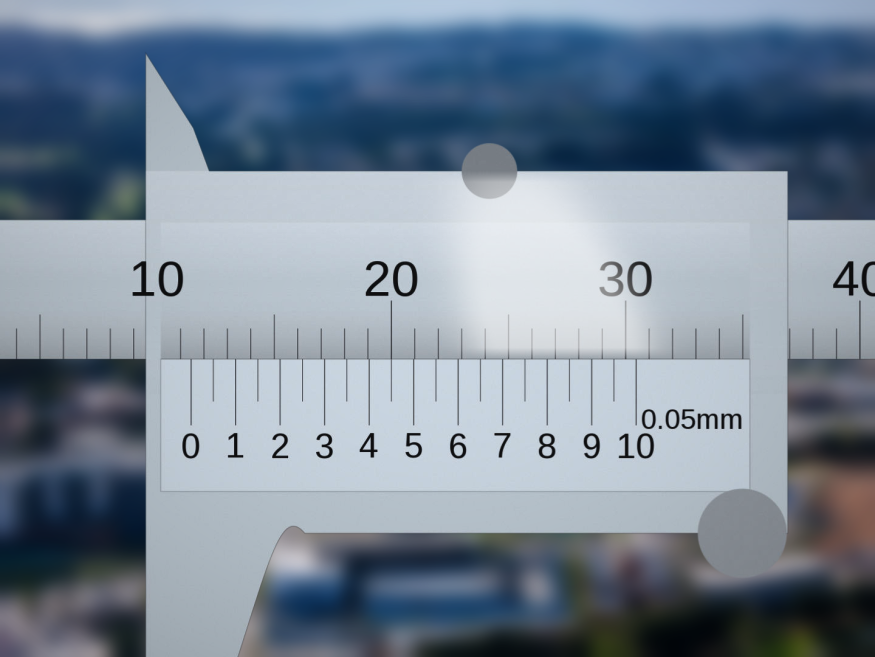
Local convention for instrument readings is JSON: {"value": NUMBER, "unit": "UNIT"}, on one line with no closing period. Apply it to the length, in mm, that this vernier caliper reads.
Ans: {"value": 11.45, "unit": "mm"}
